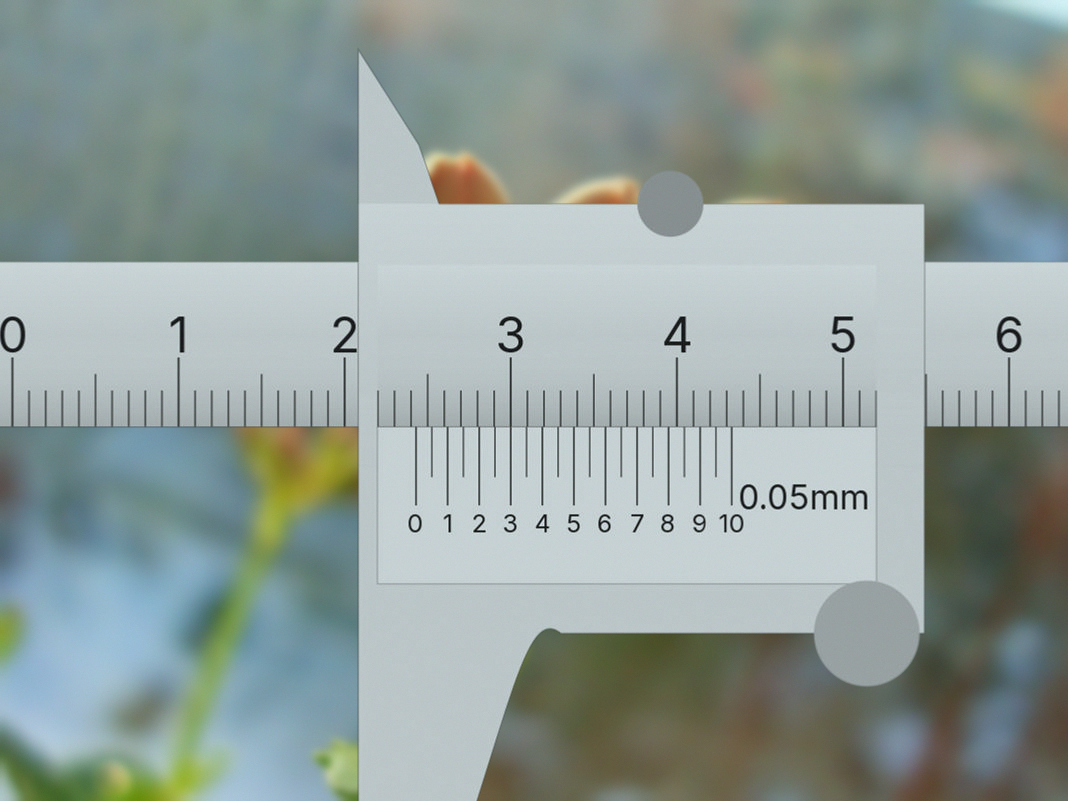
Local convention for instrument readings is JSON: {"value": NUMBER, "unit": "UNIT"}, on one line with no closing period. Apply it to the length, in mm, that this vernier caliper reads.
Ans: {"value": 24.3, "unit": "mm"}
